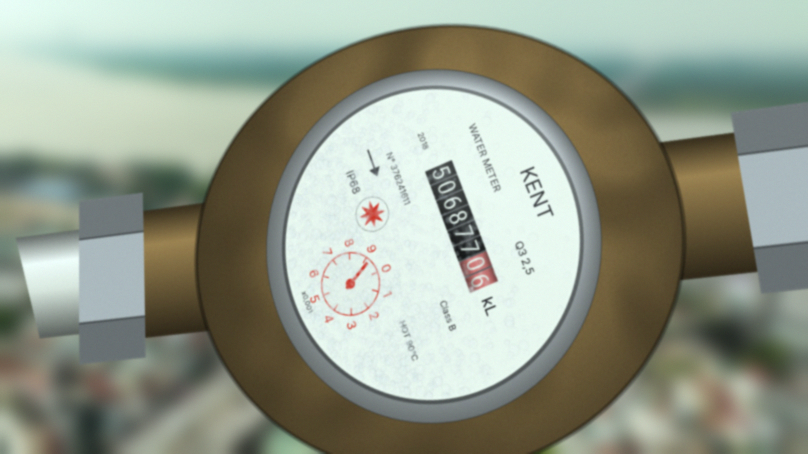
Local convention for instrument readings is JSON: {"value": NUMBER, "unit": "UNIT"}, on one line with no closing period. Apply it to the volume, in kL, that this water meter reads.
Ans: {"value": 506877.059, "unit": "kL"}
